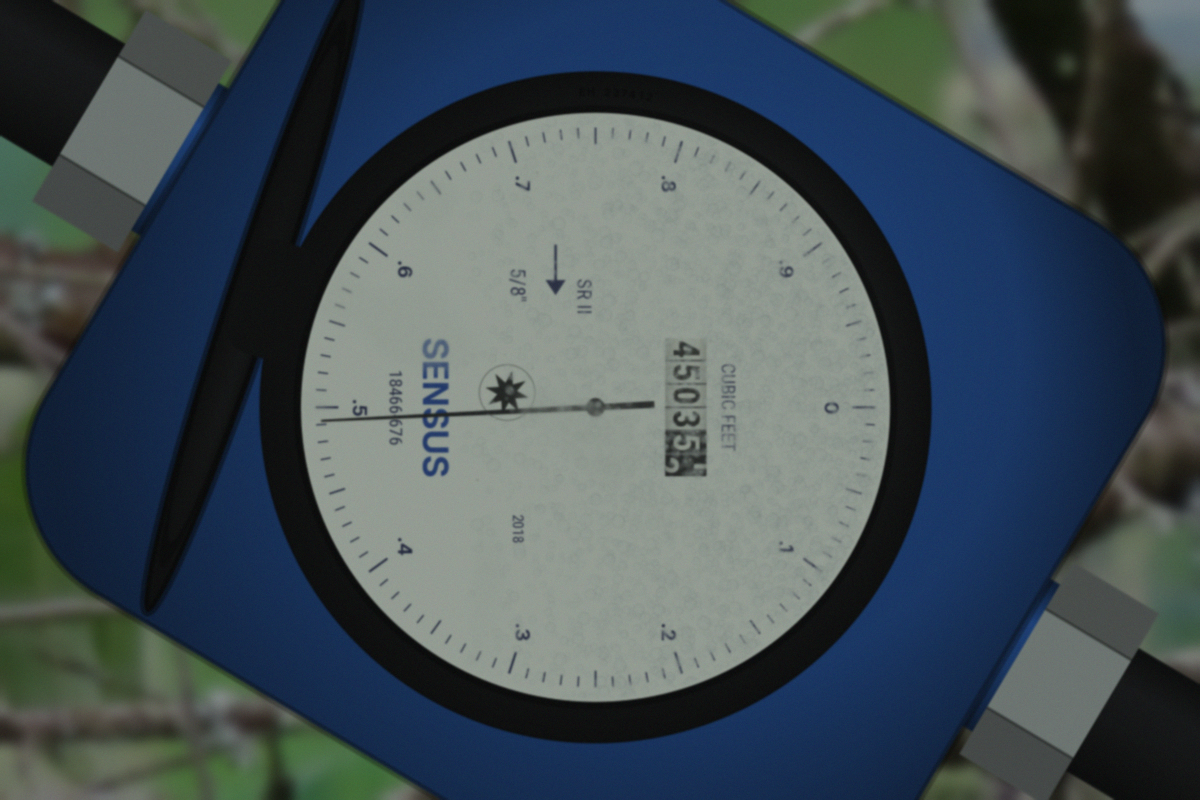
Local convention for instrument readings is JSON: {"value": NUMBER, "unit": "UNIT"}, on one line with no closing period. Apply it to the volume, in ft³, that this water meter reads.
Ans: {"value": 450351.49, "unit": "ft³"}
